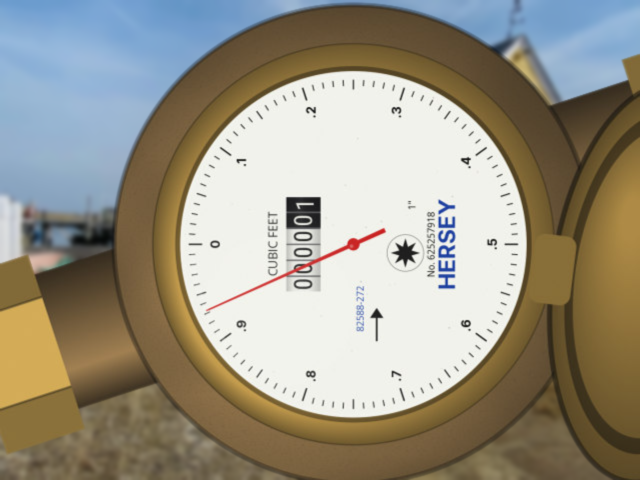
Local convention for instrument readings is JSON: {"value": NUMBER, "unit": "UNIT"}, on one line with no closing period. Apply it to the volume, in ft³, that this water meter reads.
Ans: {"value": 0.93, "unit": "ft³"}
